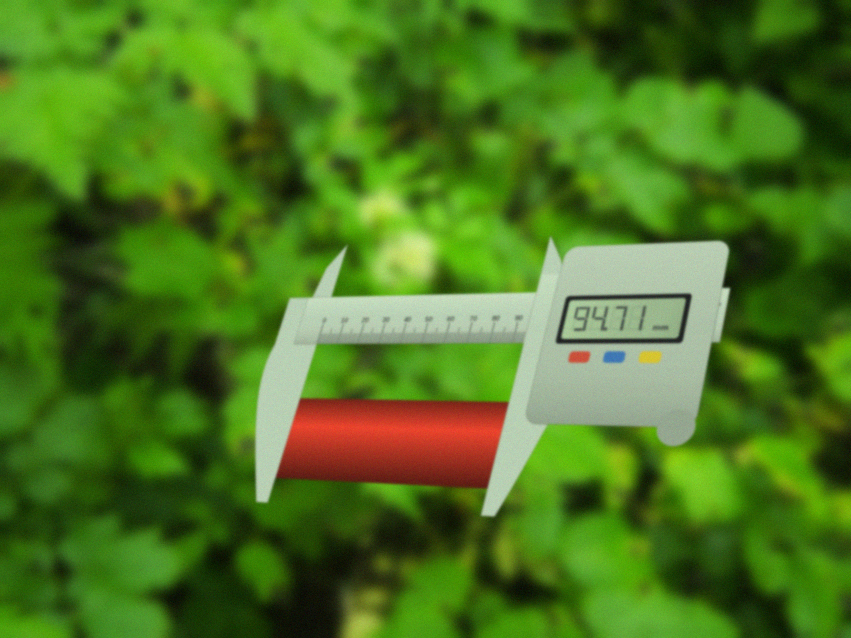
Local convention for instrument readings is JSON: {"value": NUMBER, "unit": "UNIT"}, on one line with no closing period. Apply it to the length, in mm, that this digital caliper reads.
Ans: {"value": 94.71, "unit": "mm"}
